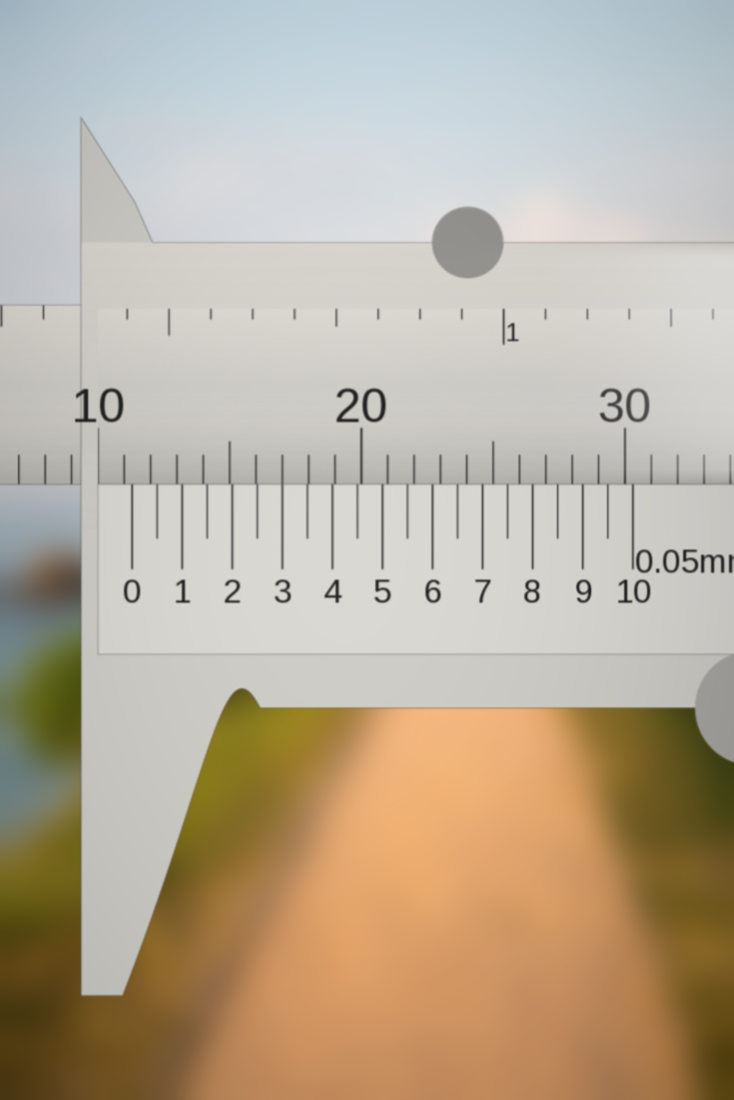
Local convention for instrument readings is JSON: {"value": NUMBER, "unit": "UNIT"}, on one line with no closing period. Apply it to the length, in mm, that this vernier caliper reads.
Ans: {"value": 11.3, "unit": "mm"}
